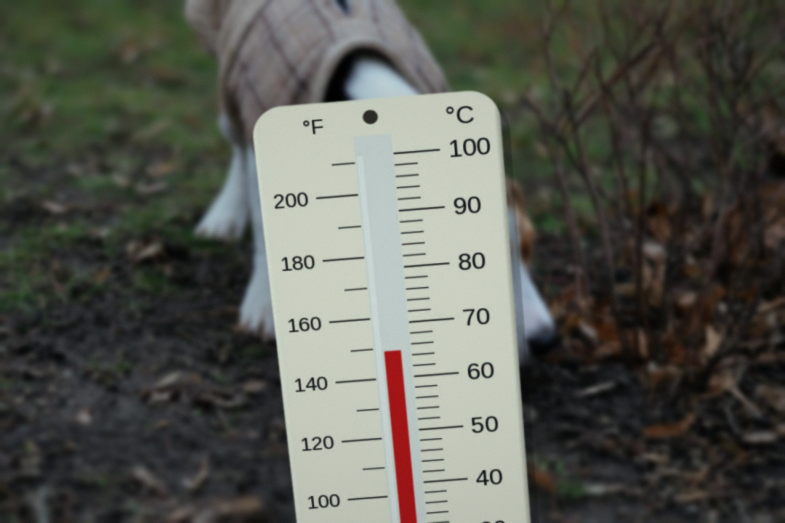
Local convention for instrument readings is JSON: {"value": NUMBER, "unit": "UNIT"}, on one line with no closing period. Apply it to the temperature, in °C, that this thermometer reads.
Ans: {"value": 65, "unit": "°C"}
